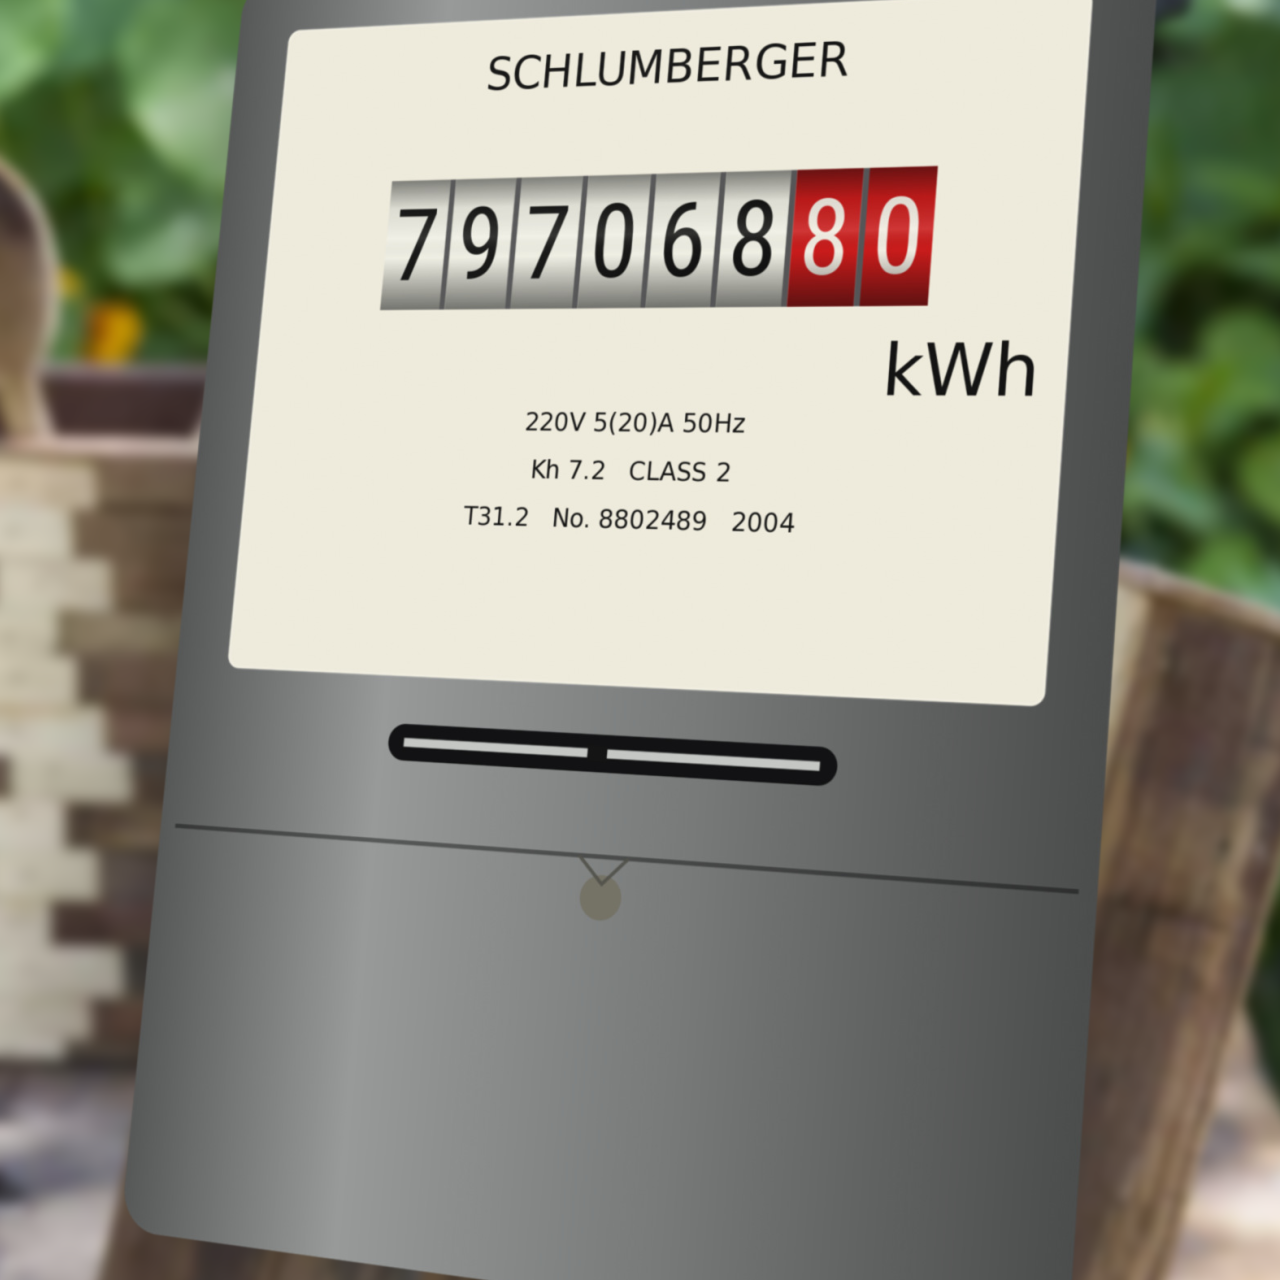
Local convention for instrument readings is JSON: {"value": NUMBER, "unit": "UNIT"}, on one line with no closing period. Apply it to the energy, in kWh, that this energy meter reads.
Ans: {"value": 797068.80, "unit": "kWh"}
